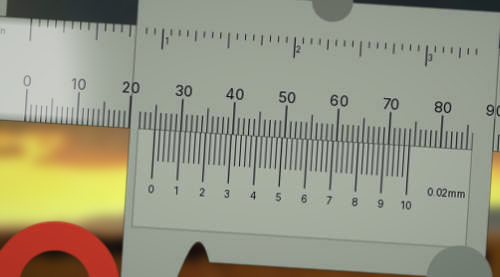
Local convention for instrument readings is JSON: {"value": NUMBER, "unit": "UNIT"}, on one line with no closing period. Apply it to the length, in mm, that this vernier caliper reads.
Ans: {"value": 25.0, "unit": "mm"}
